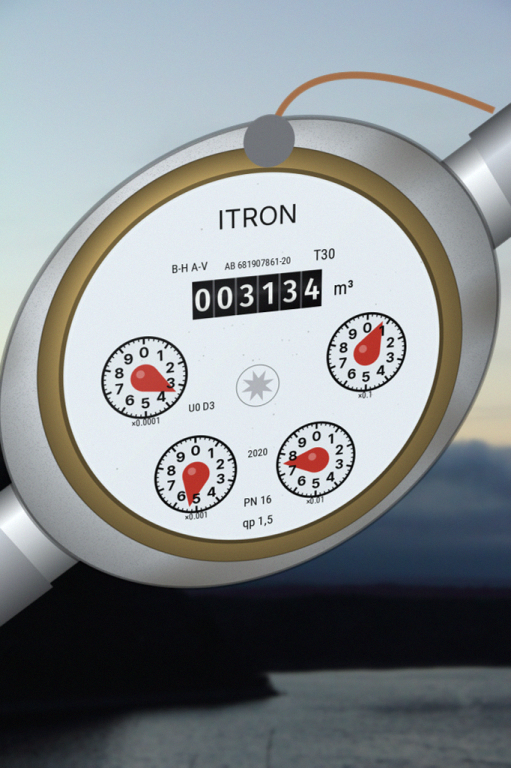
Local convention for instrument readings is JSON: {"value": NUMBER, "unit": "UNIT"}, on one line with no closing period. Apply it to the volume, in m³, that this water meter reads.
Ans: {"value": 3134.0753, "unit": "m³"}
